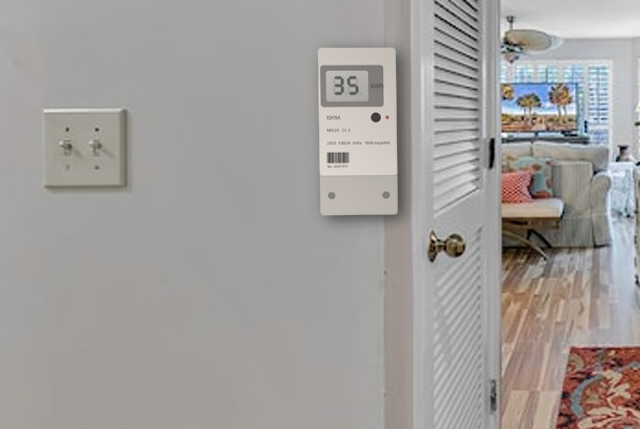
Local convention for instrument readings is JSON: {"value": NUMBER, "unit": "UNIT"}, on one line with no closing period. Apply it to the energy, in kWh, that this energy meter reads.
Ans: {"value": 35, "unit": "kWh"}
